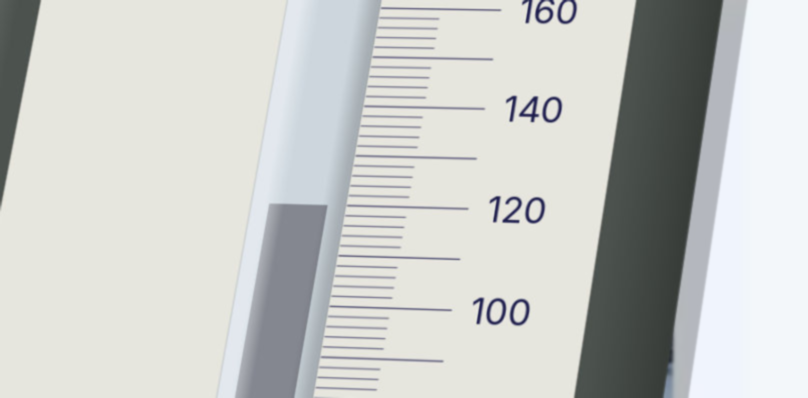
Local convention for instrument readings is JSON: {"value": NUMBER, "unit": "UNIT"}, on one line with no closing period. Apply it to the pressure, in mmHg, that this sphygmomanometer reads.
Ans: {"value": 120, "unit": "mmHg"}
